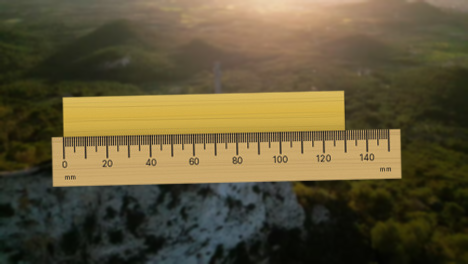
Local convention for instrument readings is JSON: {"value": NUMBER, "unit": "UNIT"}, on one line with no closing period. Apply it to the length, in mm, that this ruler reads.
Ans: {"value": 130, "unit": "mm"}
